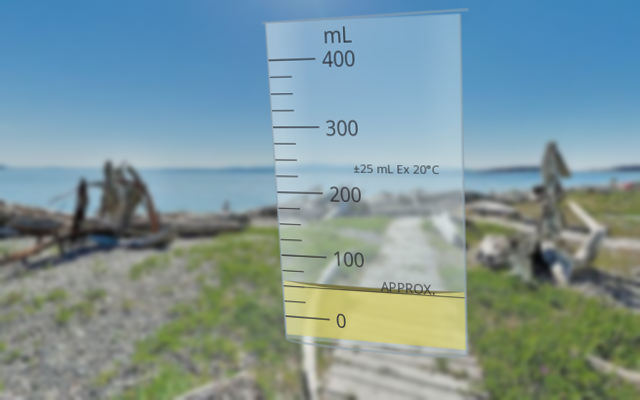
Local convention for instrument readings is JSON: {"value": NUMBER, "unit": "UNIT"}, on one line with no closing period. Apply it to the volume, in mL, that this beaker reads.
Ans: {"value": 50, "unit": "mL"}
